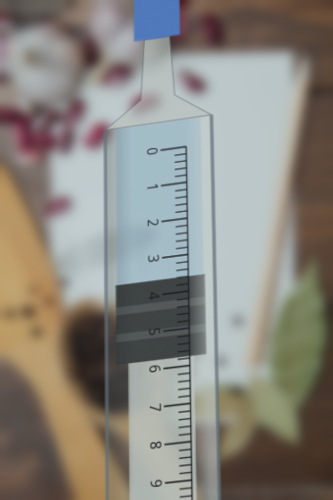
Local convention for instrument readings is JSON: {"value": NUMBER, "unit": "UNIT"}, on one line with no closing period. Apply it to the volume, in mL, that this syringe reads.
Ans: {"value": 3.6, "unit": "mL"}
